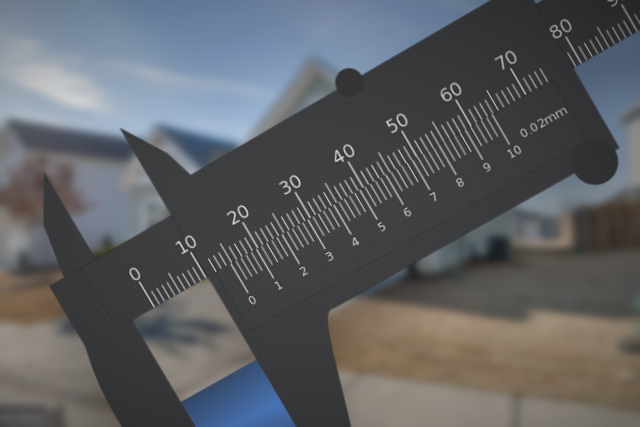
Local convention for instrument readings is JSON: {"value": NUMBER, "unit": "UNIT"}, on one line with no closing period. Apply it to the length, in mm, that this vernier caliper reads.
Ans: {"value": 14.8, "unit": "mm"}
